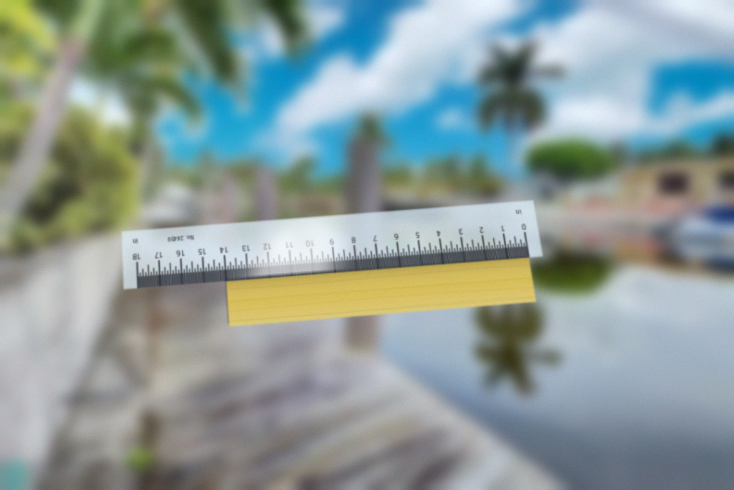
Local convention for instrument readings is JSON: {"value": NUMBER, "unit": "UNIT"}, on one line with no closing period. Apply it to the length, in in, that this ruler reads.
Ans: {"value": 14, "unit": "in"}
